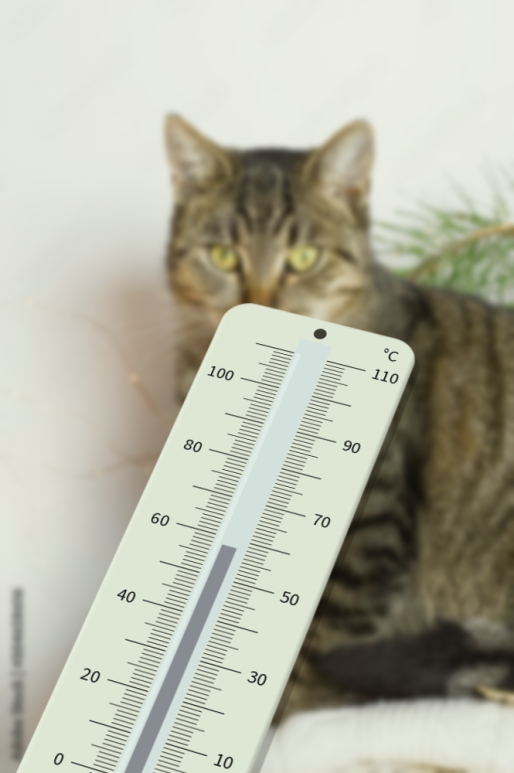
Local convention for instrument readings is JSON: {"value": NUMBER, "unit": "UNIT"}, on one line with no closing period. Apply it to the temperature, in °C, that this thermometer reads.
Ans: {"value": 58, "unit": "°C"}
